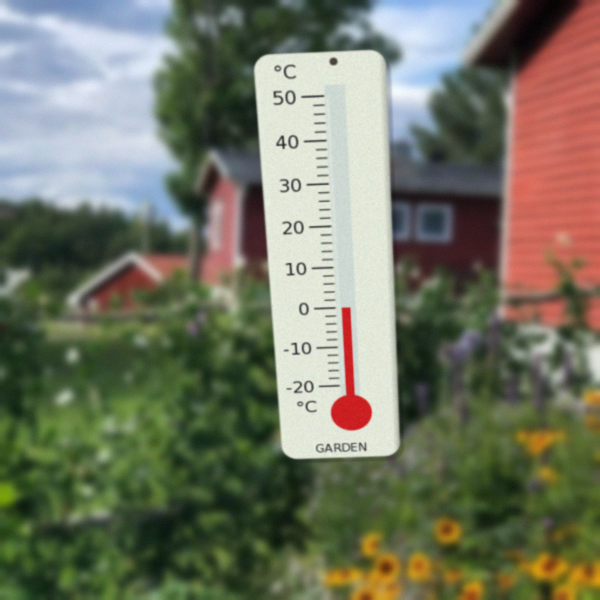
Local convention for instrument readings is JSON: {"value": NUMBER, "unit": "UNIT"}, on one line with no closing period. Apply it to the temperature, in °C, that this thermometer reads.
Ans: {"value": 0, "unit": "°C"}
